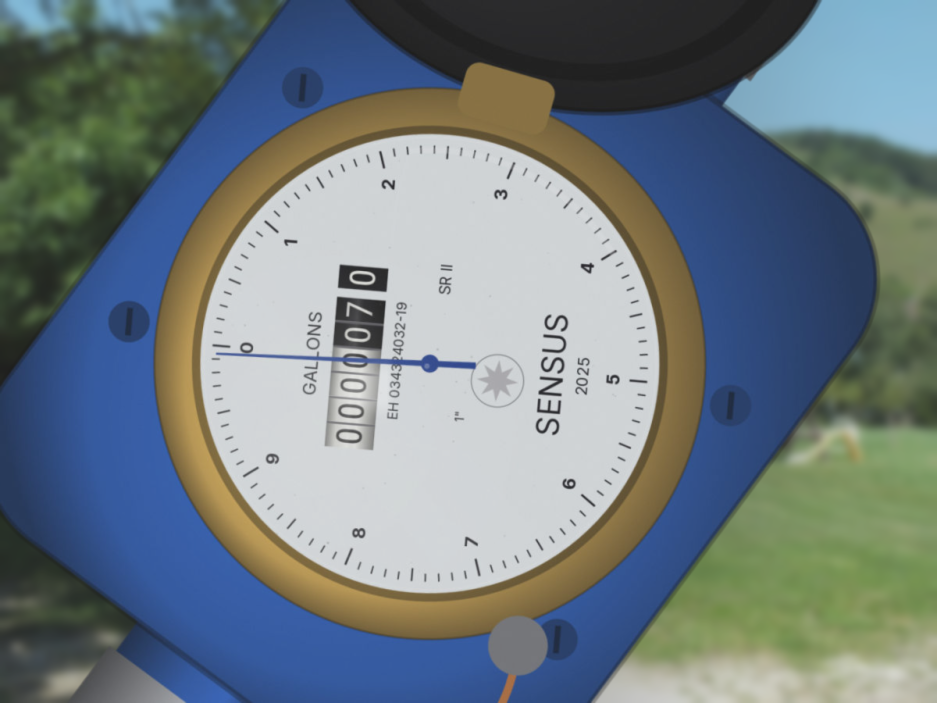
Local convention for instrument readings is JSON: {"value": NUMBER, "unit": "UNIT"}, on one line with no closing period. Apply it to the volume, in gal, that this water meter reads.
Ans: {"value": 69.9, "unit": "gal"}
